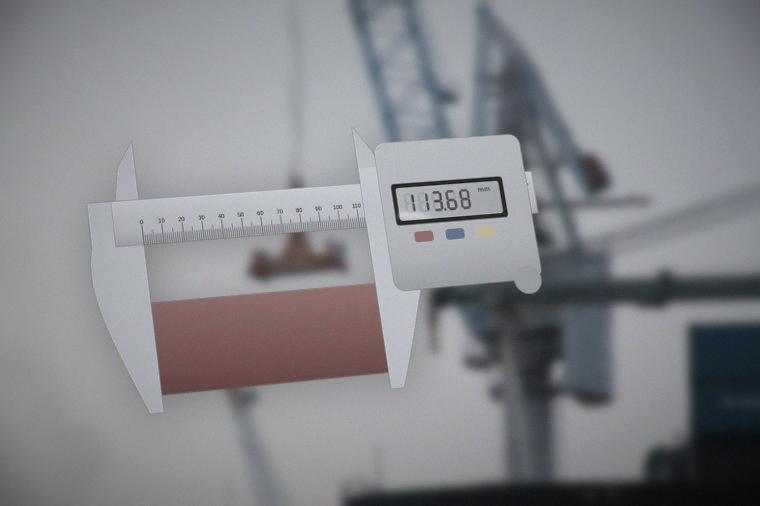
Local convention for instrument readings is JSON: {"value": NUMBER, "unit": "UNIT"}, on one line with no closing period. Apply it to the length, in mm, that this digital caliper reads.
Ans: {"value": 113.68, "unit": "mm"}
